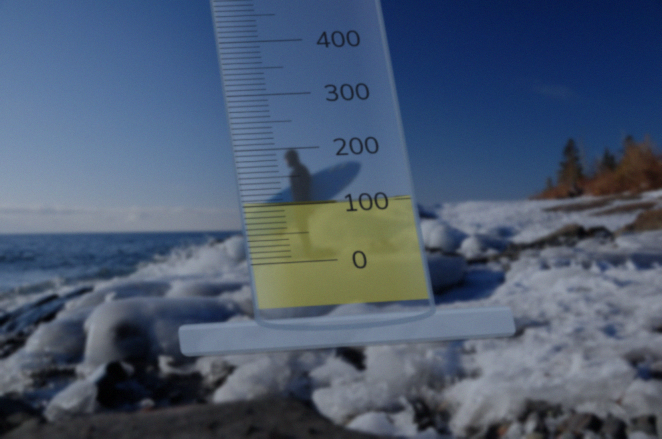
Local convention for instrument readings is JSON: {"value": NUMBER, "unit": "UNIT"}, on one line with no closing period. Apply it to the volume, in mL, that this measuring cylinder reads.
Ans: {"value": 100, "unit": "mL"}
